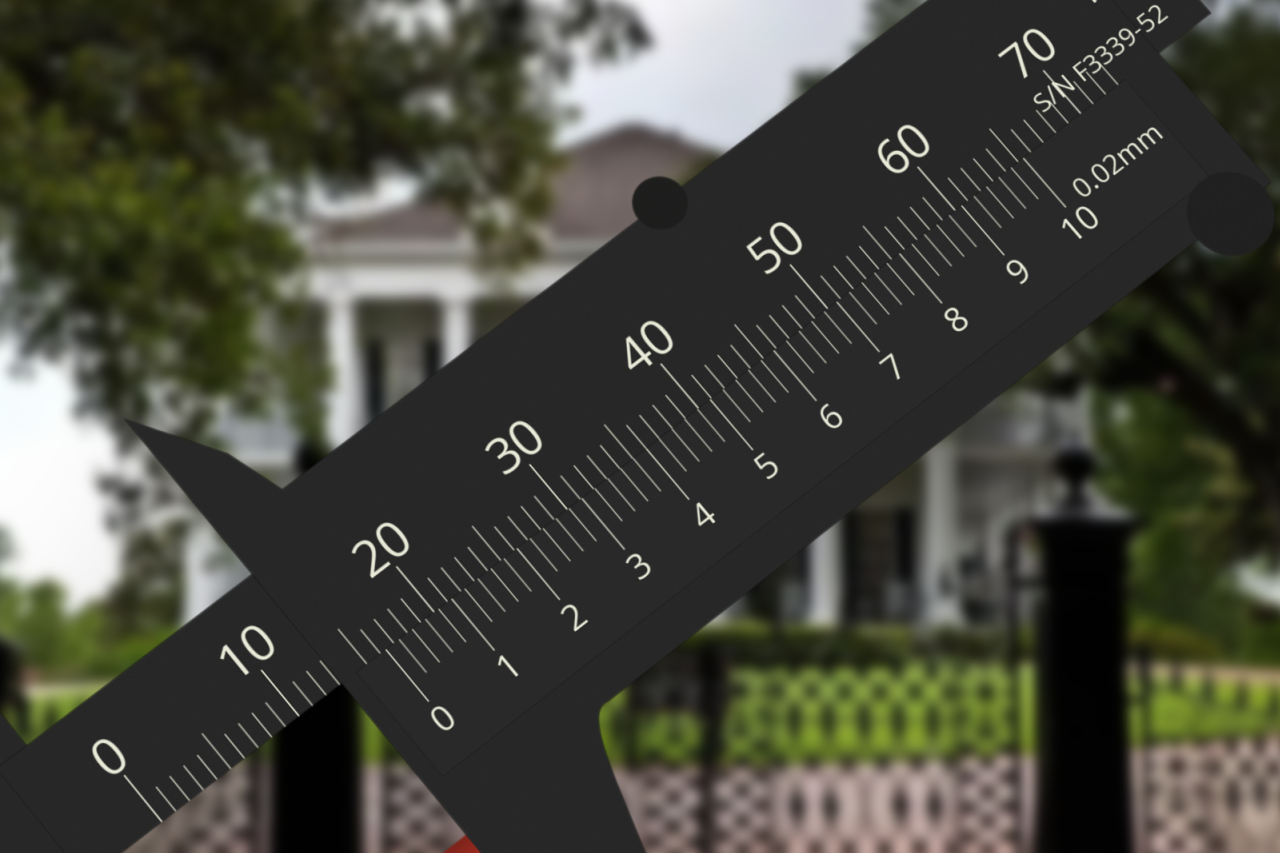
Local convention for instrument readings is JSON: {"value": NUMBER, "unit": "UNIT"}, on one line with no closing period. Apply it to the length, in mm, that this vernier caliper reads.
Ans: {"value": 16.4, "unit": "mm"}
